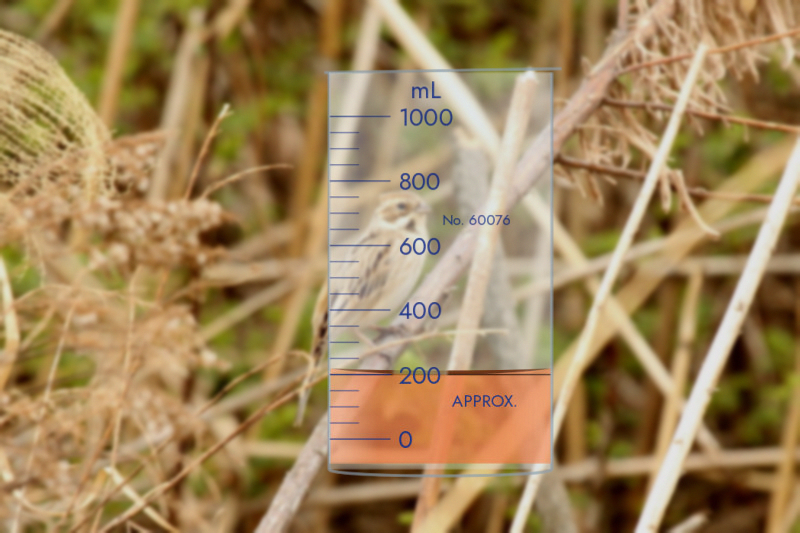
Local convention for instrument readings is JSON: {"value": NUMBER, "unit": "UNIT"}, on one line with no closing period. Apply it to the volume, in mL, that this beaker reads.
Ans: {"value": 200, "unit": "mL"}
